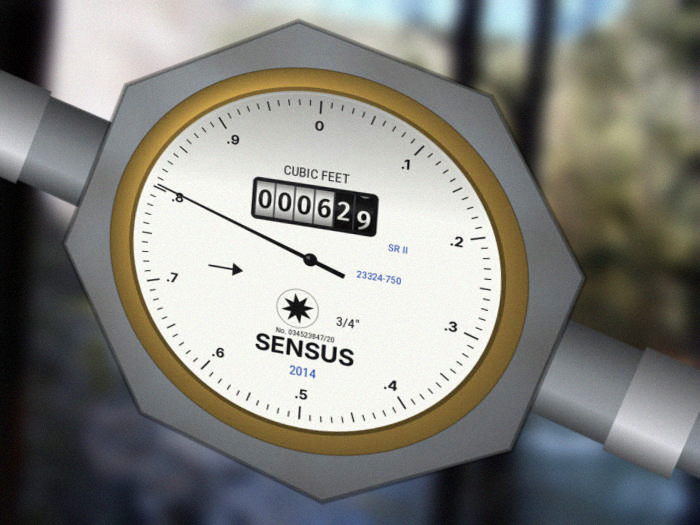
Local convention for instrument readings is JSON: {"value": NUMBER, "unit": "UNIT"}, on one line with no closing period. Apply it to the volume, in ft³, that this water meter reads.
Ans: {"value": 628.80, "unit": "ft³"}
